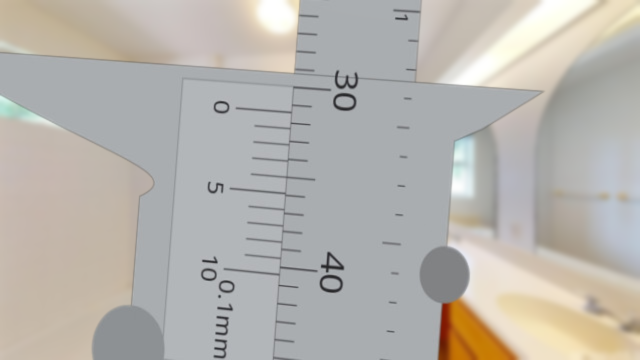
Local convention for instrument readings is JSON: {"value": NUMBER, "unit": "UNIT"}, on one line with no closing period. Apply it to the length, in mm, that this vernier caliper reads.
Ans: {"value": 31.4, "unit": "mm"}
